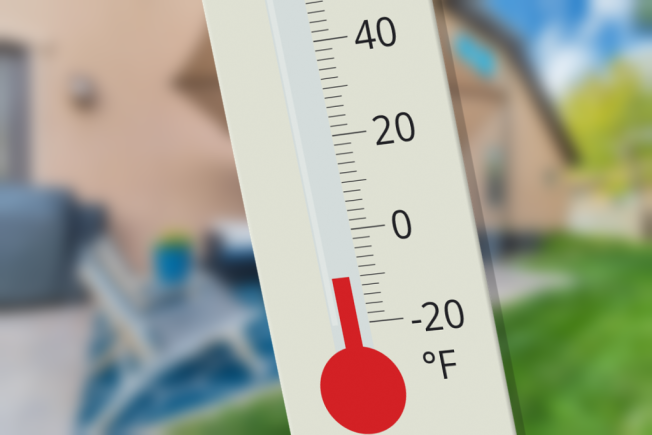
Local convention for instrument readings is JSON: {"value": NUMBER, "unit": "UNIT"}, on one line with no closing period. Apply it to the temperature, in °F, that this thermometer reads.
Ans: {"value": -10, "unit": "°F"}
